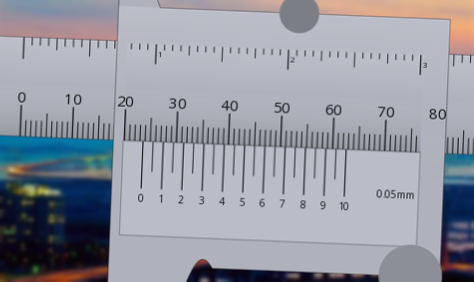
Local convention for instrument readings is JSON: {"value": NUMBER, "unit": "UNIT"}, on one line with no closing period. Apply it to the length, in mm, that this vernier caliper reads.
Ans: {"value": 23.6, "unit": "mm"}
